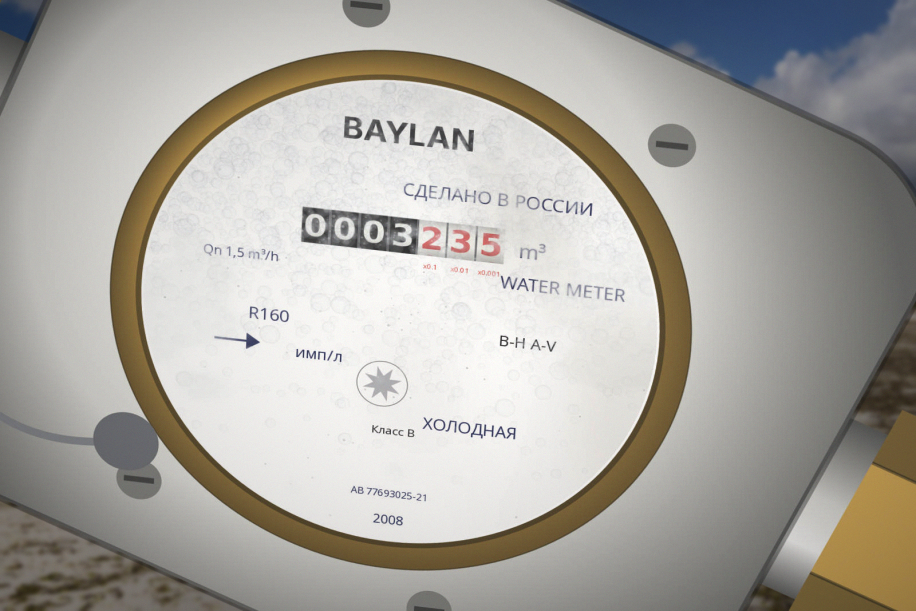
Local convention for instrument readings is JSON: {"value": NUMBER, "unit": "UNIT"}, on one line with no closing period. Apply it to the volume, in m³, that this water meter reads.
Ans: {"value": 3.235, "unit": "m³"}
